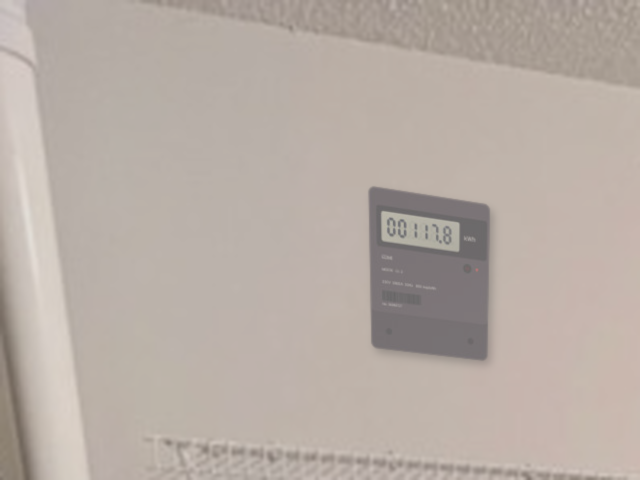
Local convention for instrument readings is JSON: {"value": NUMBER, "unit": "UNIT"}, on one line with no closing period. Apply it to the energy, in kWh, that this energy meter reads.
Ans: {"value": 117.8, "unit": "kWh"}
